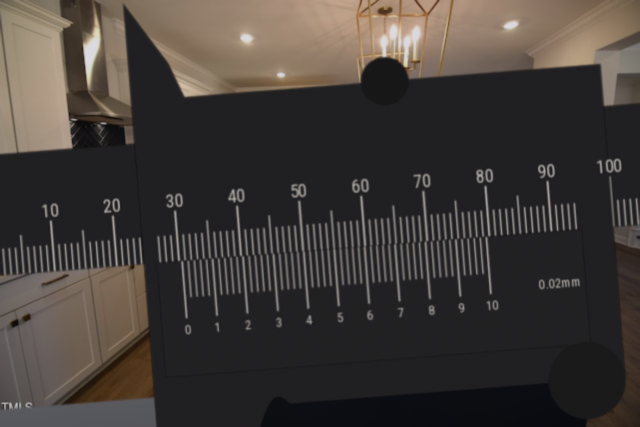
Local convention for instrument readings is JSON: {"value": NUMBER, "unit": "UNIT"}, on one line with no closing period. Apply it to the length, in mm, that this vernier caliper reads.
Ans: {"value": 30.5, "unit": "mm"}
